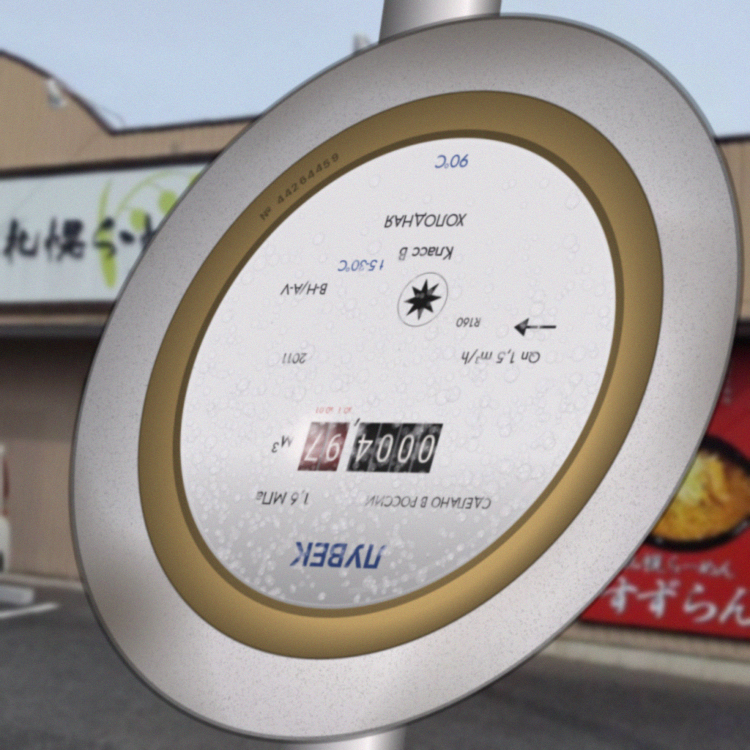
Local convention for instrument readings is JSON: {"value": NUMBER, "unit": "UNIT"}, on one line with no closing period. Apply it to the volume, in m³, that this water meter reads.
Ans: {"value": 4.97, "unit": "m³"}
